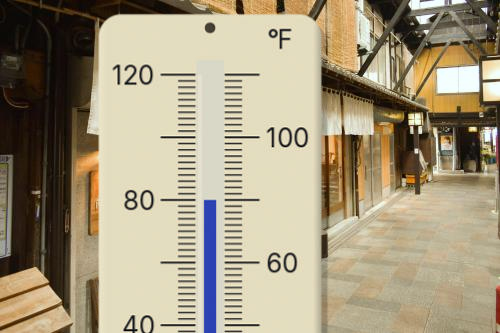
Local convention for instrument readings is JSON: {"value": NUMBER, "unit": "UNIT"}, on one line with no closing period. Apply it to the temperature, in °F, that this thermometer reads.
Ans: {"value": 80, "unit": "°F"}
